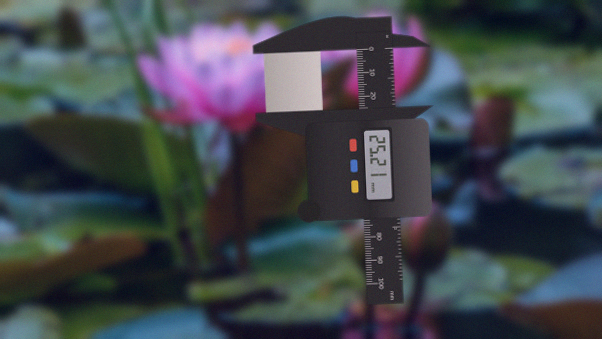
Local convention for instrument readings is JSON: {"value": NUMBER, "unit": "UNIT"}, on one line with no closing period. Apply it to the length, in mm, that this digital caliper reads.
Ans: {"value": 25.21, "unit": "mm"}
